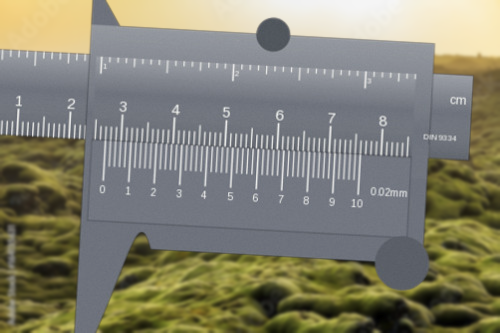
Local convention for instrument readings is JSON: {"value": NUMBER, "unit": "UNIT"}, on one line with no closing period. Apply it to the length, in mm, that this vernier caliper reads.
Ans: {"value": 27.0, "unit": "mm"}
